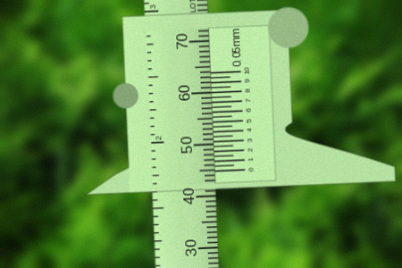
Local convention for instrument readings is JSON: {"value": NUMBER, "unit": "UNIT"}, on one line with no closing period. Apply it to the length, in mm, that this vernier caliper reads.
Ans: {"value": 44.8, "unit": "mm"}
